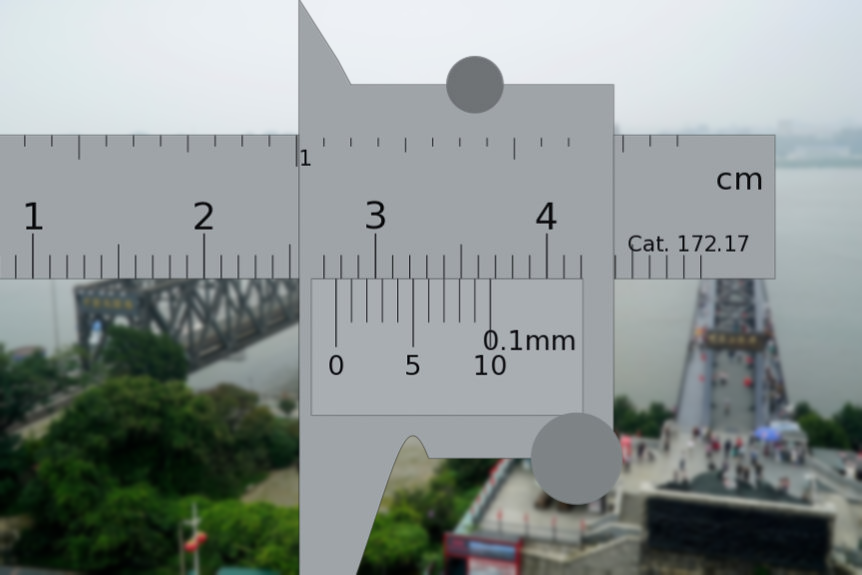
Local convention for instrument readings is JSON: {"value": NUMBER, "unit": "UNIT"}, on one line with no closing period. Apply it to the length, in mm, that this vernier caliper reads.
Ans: {"value": 27.7, "unit": "mm"}
